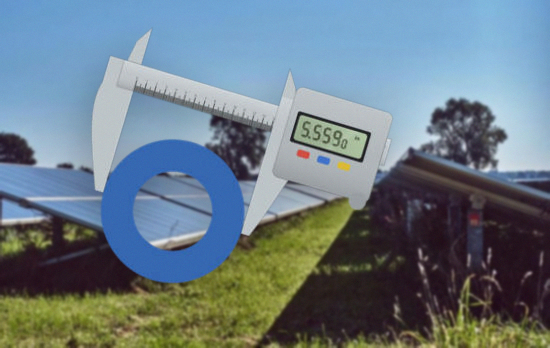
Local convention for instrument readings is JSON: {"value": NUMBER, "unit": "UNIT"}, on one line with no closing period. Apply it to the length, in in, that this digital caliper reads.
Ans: {"value": 5.5590, "unit": "in"}
